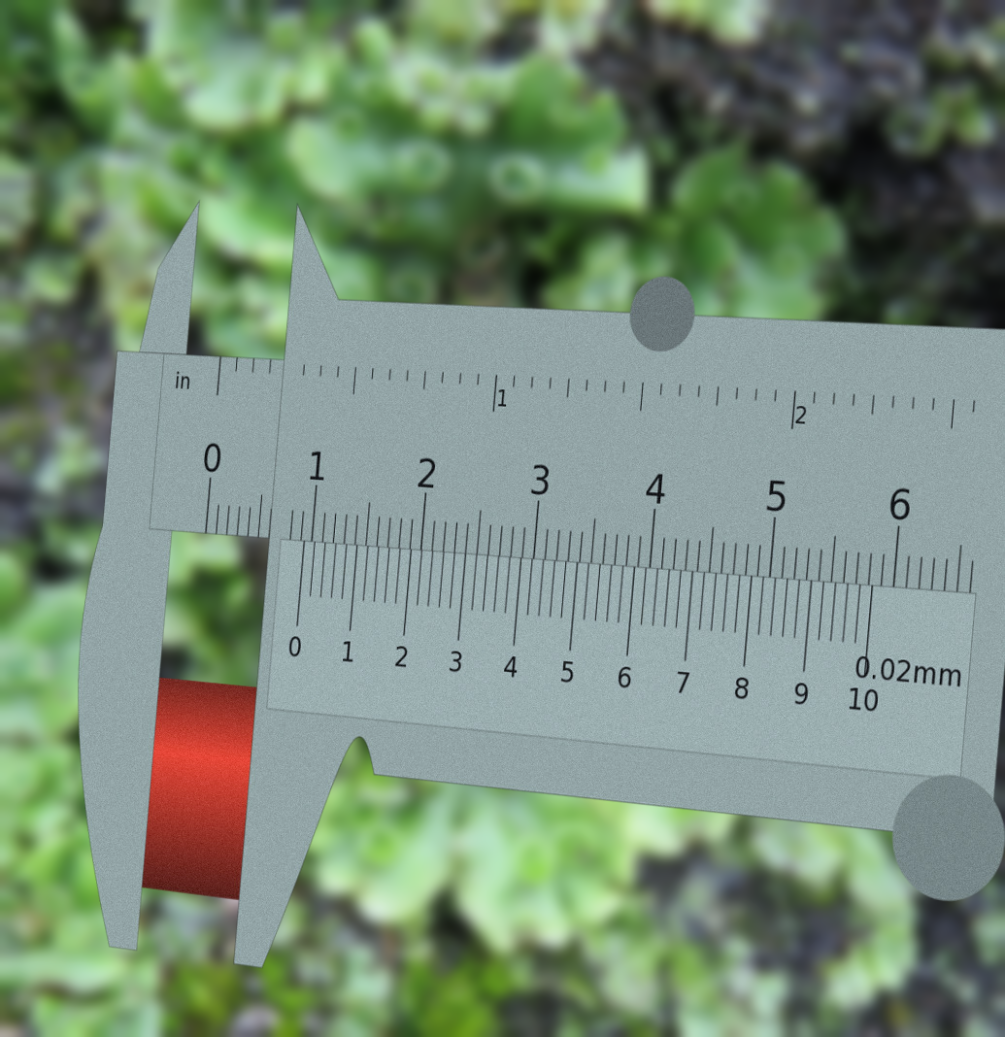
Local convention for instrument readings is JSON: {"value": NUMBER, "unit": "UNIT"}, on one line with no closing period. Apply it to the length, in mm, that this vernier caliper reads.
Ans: {"value": 9.3, "unit": "mm"}
